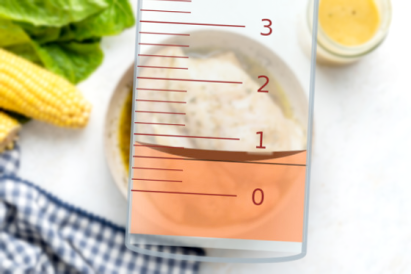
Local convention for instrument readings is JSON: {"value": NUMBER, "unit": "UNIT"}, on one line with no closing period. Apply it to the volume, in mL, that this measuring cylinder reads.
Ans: {"value": 0.6, "unit": "mL"}
